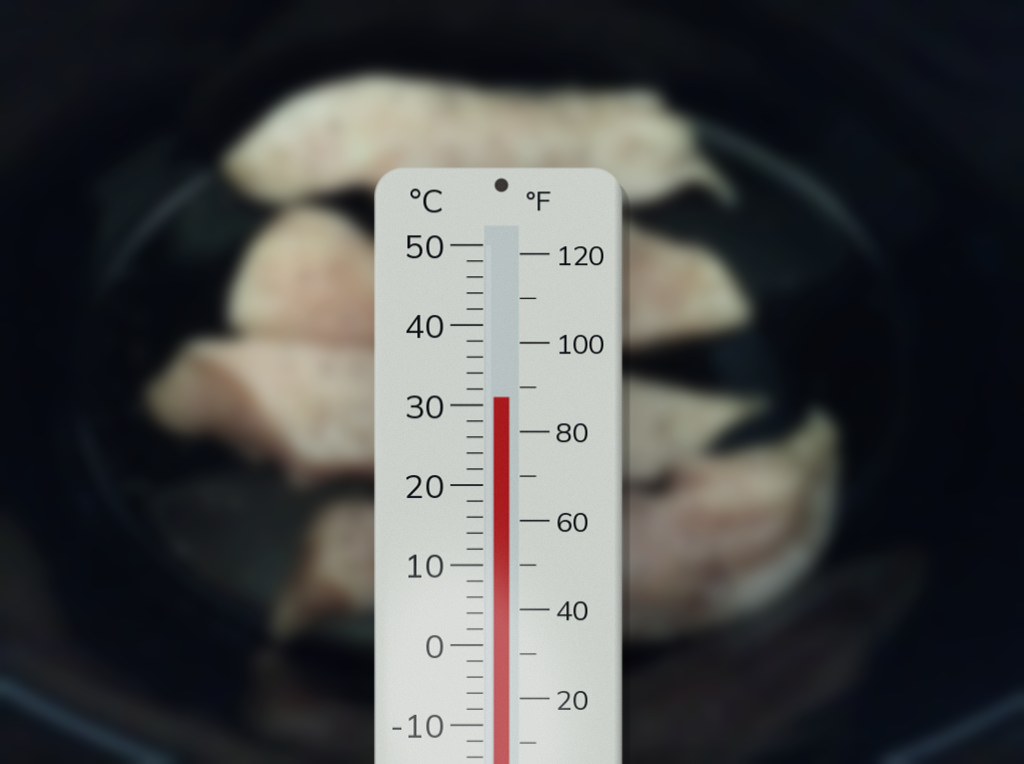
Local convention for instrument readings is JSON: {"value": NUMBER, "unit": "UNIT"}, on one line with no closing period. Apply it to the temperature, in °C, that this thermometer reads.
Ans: {"value": 31, "unit": "°C"}
